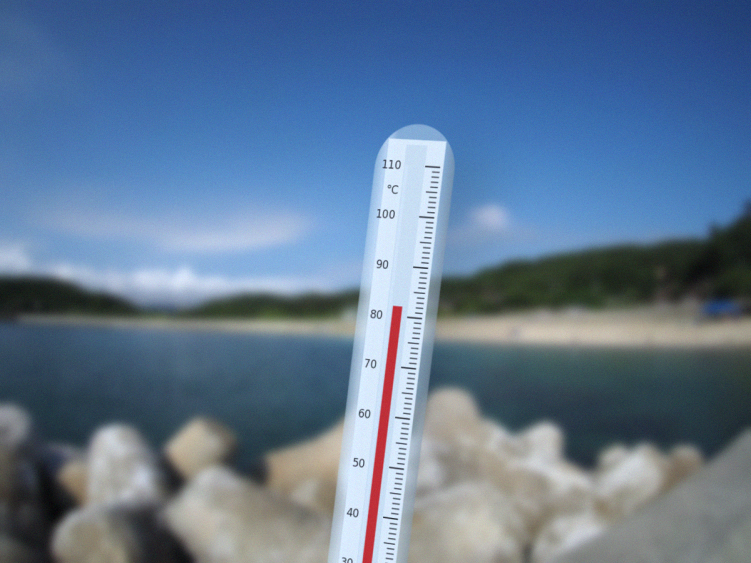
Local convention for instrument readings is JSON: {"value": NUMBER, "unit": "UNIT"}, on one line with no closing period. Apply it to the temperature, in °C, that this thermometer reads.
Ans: {"value": 82, "unit": "°C"}
